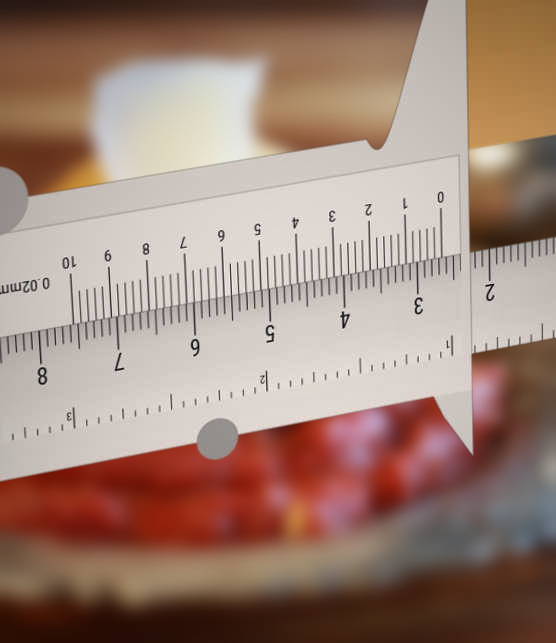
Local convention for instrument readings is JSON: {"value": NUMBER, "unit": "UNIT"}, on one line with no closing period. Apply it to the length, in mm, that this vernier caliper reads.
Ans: {"value": 26.6, "unit": "mm"}
